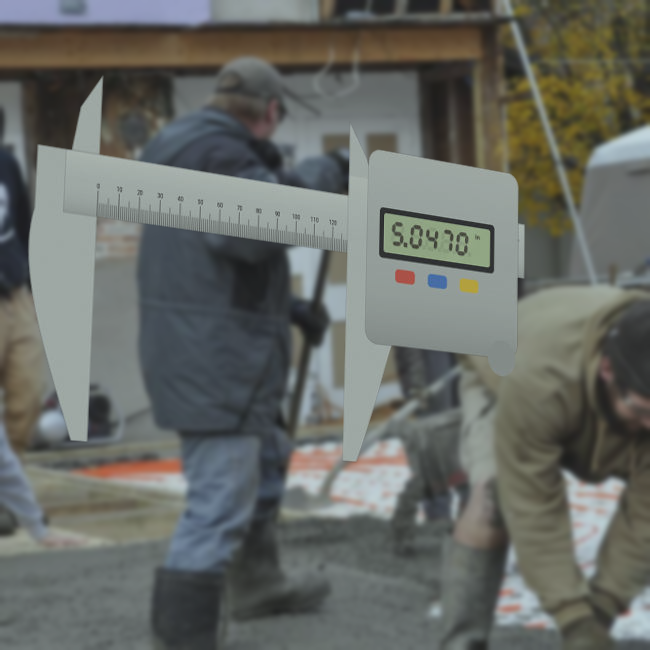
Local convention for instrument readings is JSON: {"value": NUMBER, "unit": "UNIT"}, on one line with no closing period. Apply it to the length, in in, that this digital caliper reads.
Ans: {"value": 5.0470, "unit": "in"}
